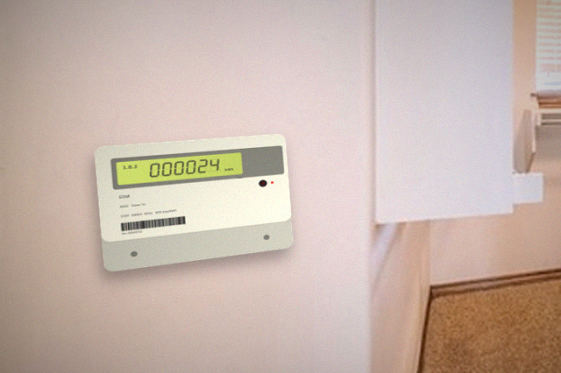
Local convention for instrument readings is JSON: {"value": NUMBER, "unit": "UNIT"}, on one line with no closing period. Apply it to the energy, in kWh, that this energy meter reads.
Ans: {"value": 24, "unit": "kWh"}
